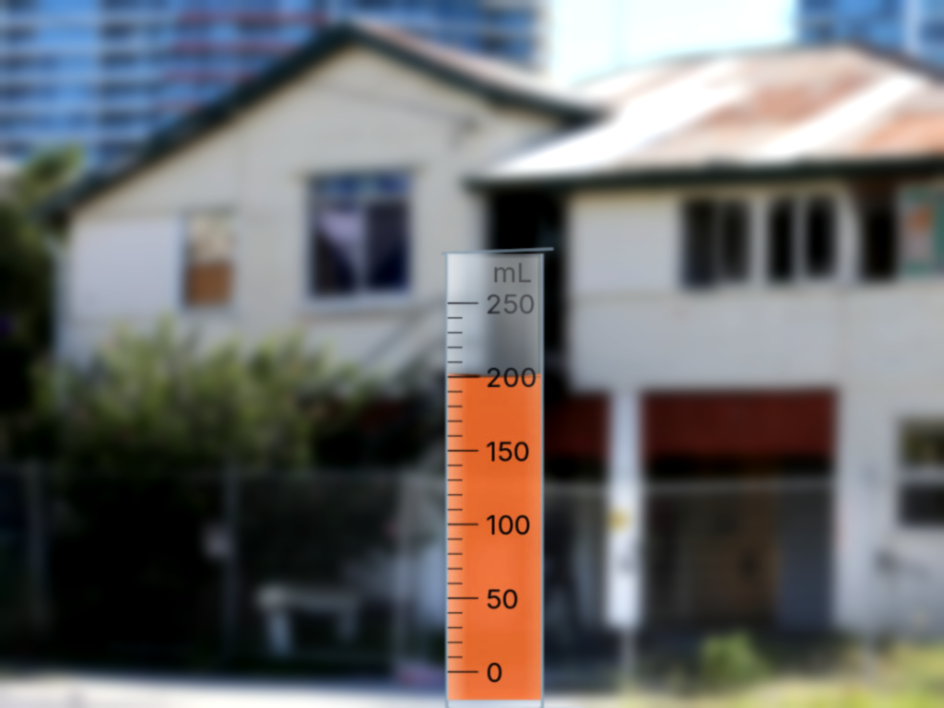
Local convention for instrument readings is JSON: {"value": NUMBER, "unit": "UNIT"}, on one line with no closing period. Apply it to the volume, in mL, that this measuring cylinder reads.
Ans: {"value": 200, "unit": "mL"}
